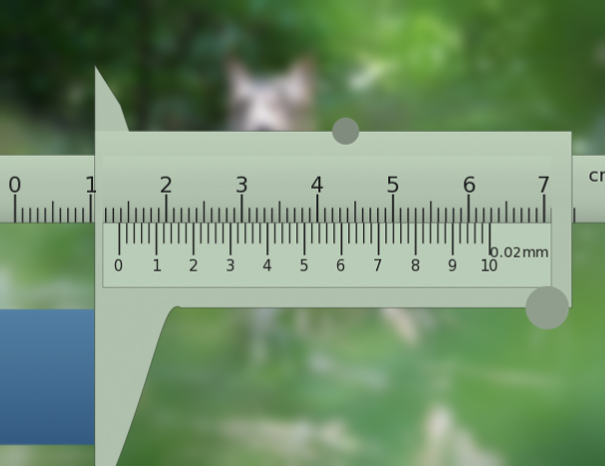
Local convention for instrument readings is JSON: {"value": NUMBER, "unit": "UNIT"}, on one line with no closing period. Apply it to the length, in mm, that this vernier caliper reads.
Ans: {"value": 13.8, "unit": "mm"}
